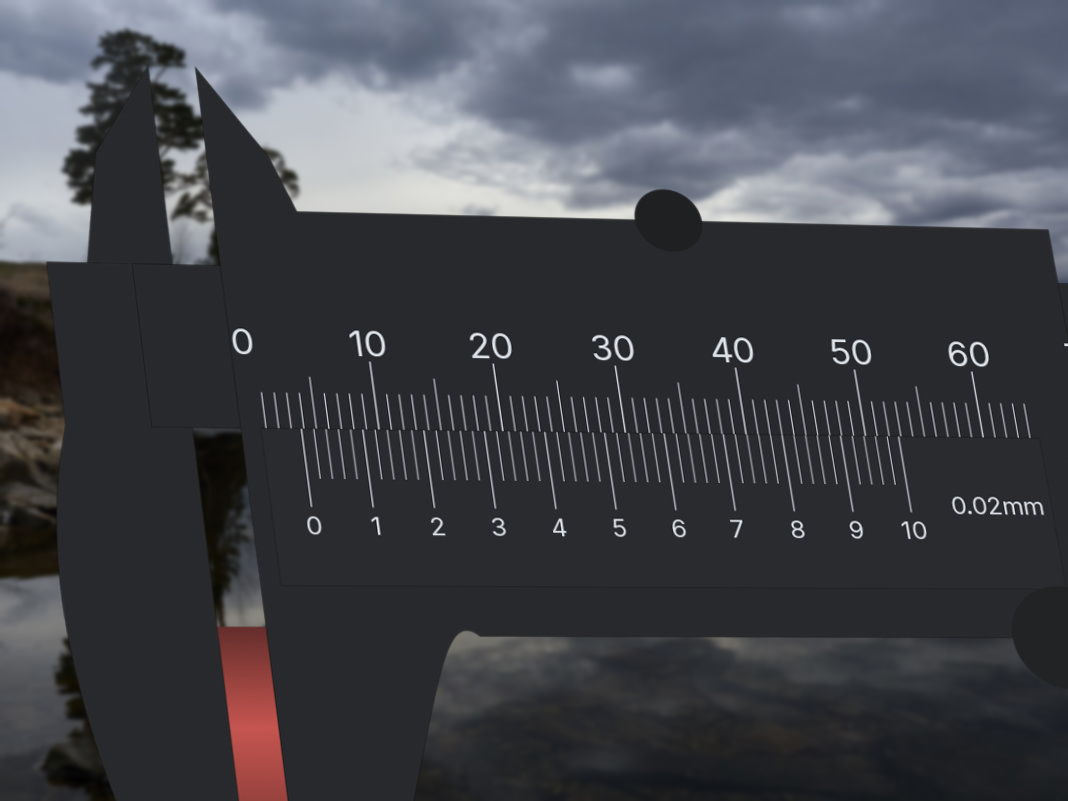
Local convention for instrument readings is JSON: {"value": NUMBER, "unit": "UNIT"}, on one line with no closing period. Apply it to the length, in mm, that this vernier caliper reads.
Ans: {"value": 3.8, "unit": "mm"}
